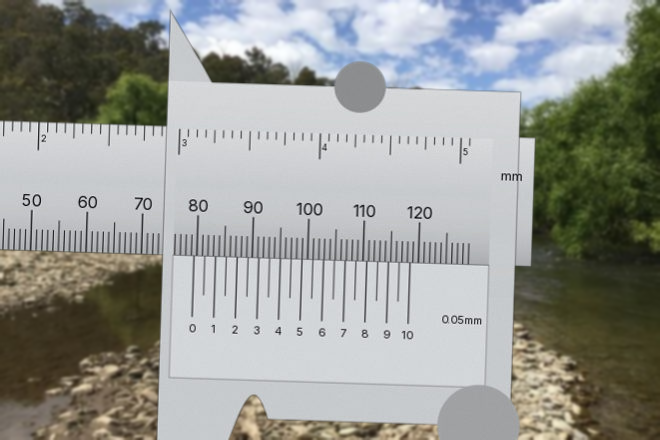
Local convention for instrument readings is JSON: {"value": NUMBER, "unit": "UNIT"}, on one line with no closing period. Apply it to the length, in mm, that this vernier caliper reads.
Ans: {"value": 79.5, "unit": "mm"}
